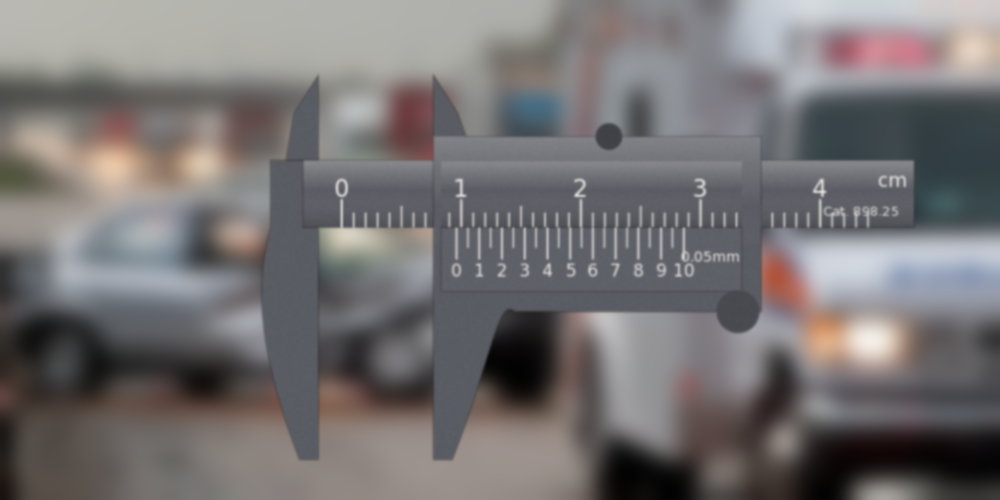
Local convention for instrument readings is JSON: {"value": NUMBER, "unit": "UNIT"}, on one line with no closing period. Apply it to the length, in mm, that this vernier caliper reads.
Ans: {"value": 9.6, "unit": "mm"}
